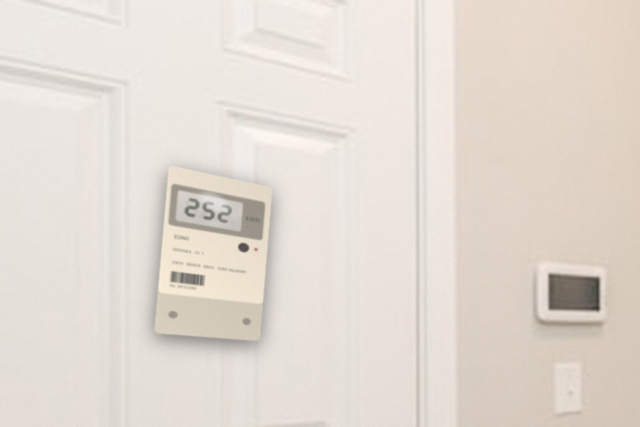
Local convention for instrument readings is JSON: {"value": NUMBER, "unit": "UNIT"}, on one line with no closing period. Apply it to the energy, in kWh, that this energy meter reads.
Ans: {"value": 252, "unit": "kWh"}
